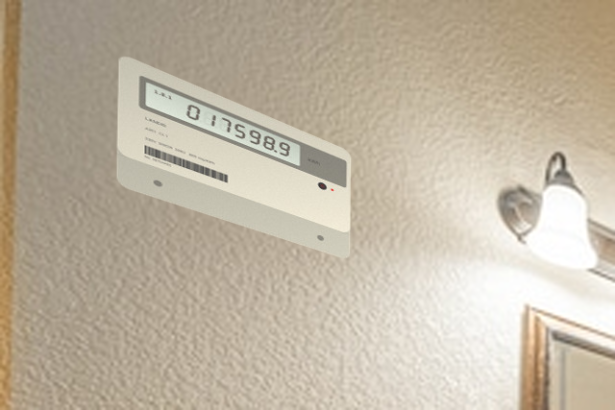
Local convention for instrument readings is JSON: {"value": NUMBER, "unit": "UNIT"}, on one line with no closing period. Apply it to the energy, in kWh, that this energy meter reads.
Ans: {"value": 17598.9, "unit": "kWh"}
